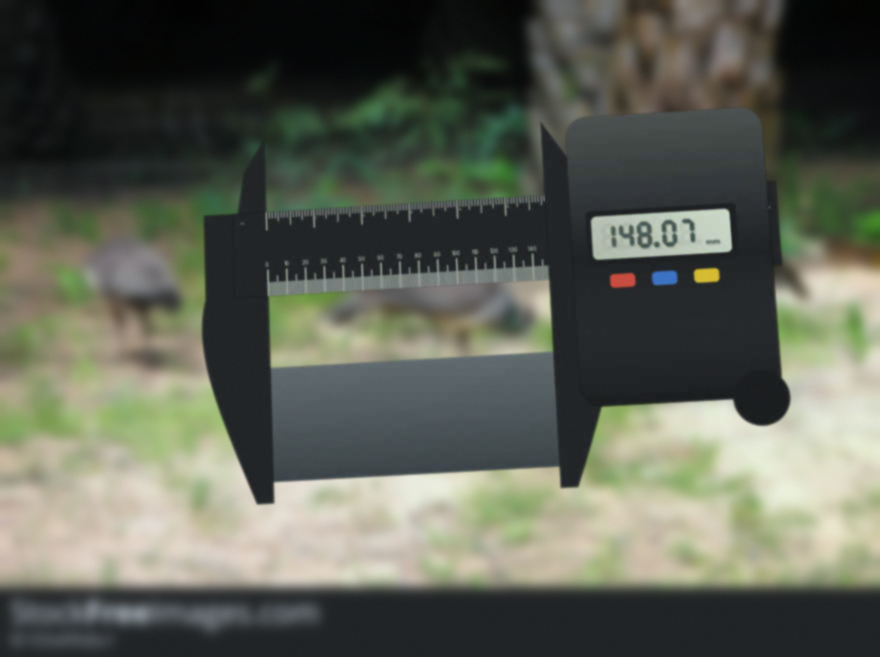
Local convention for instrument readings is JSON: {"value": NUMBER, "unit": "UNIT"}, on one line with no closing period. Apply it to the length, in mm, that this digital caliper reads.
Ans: {"value": 148.07, "unit": "mm"}
